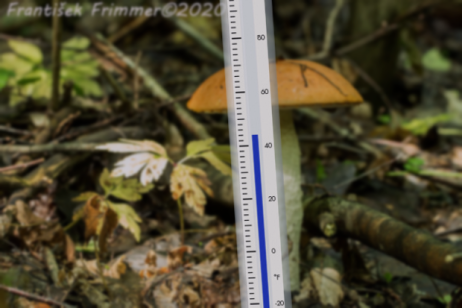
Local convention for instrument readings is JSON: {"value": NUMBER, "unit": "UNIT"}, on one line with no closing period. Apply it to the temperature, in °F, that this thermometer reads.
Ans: {"value": 44, "unit": "°F"}
